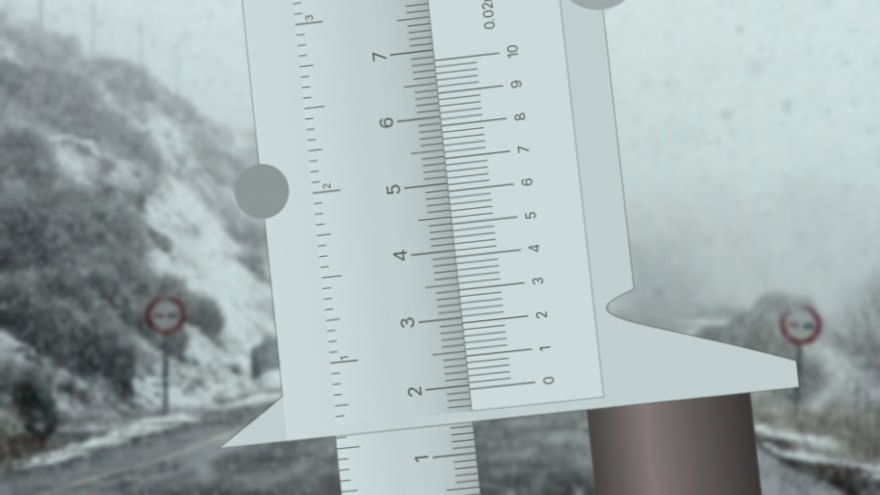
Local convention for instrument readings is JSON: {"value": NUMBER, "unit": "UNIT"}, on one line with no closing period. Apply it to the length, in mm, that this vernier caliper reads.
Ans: {"value": 19.4, "unit": "mm"}
